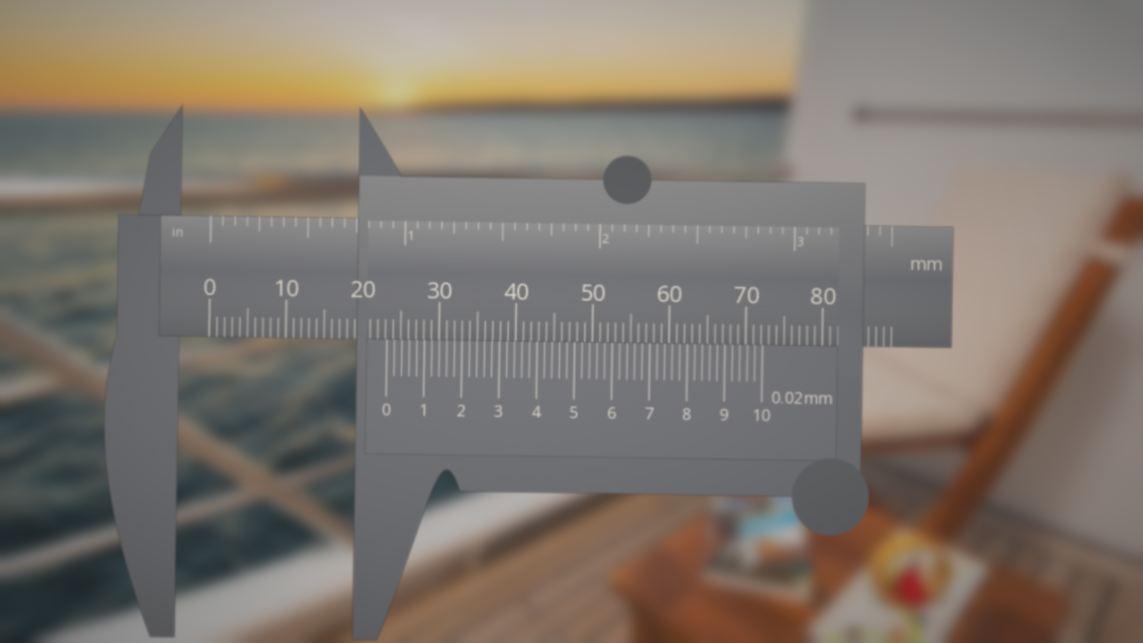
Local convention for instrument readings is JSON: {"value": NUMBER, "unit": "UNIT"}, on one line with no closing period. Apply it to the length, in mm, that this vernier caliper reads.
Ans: {"value": 23.2, "unit": "mm"}
